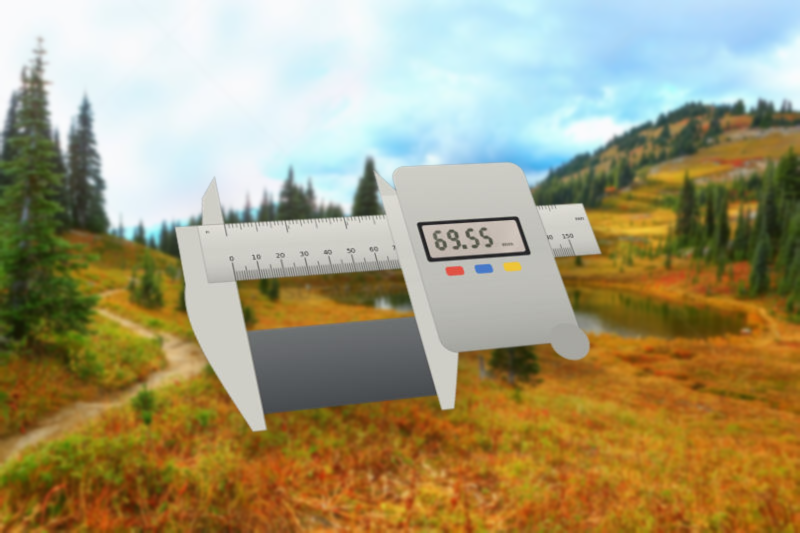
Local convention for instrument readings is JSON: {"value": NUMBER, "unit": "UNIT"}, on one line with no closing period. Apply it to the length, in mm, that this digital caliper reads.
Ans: {"value": 69.55, "unit": "mm"}
